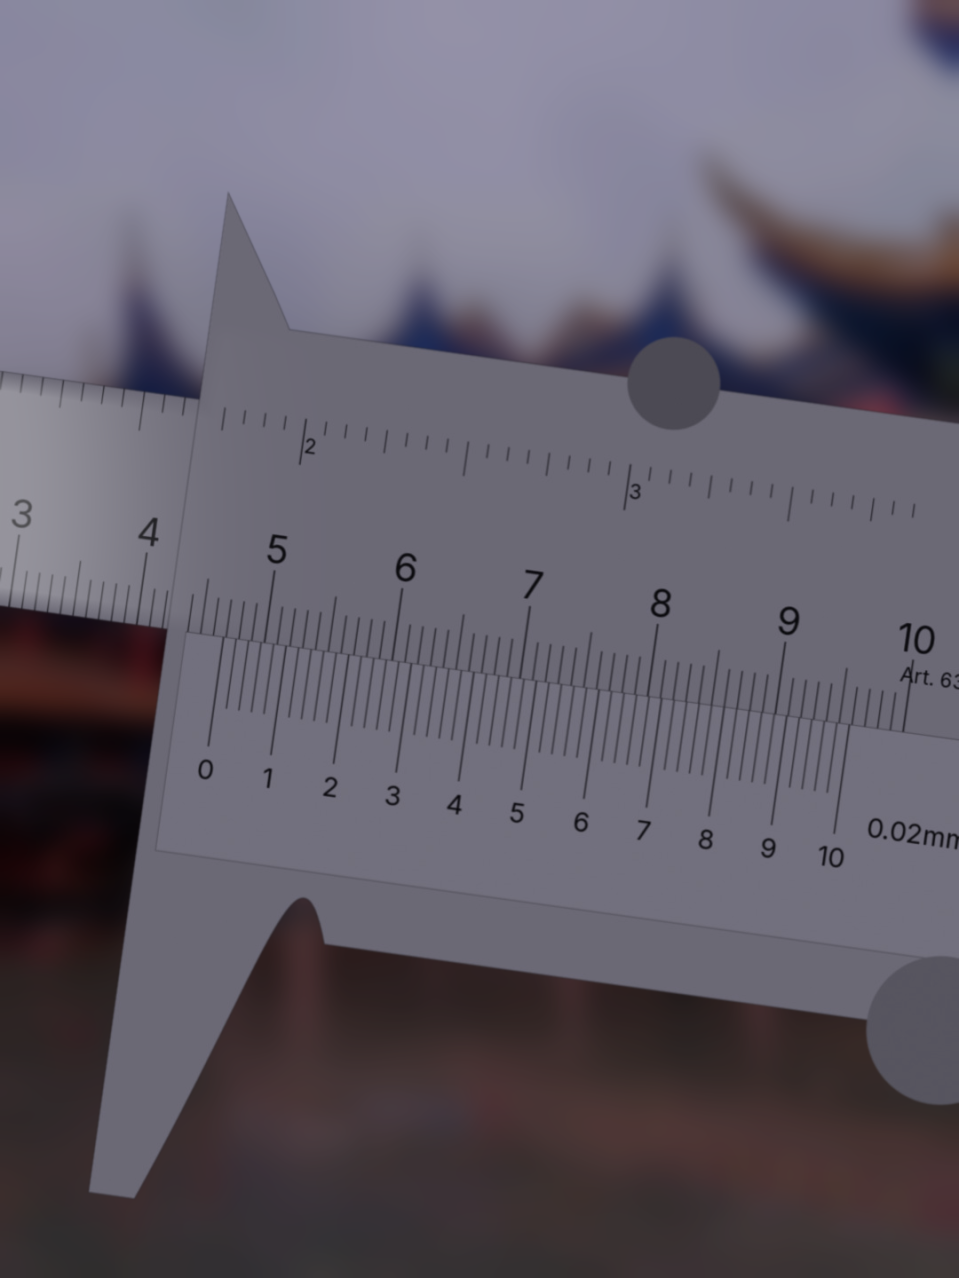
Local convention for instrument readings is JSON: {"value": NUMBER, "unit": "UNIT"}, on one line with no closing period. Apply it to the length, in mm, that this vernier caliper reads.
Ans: {"value": 46.8, "unit": "mm"}
